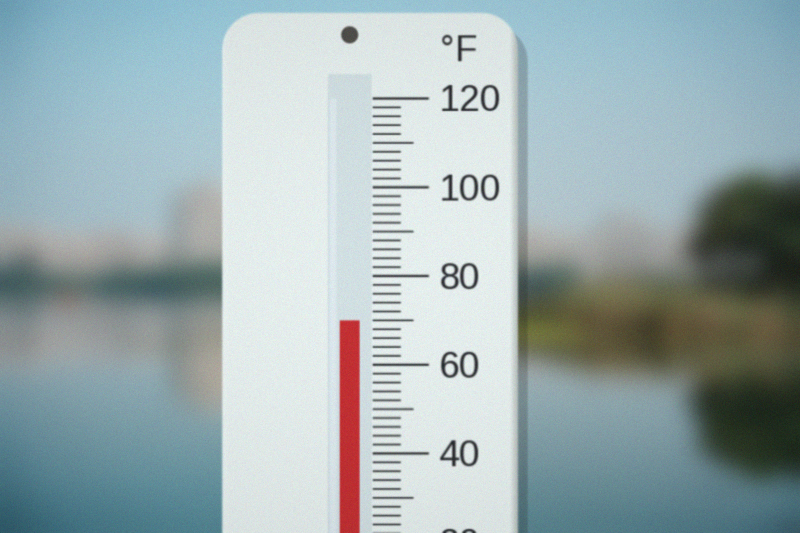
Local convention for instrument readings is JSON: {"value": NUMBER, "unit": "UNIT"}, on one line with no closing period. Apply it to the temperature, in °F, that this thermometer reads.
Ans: {"value": 70, "unit": "°F"}
